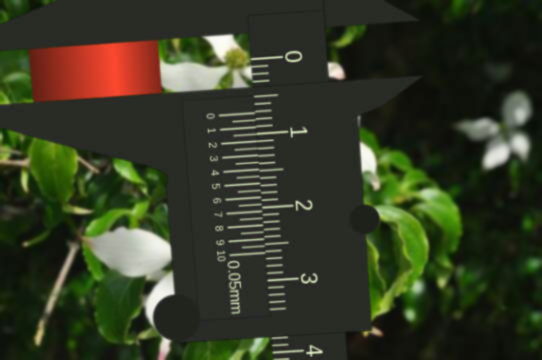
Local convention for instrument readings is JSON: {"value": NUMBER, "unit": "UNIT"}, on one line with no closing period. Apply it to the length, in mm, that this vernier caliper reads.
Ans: {"value": 7.2, "unit": "mm"}
